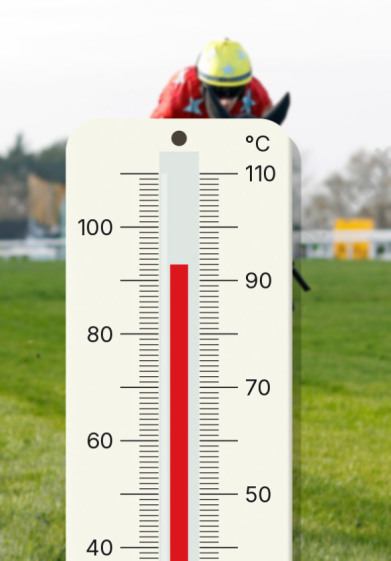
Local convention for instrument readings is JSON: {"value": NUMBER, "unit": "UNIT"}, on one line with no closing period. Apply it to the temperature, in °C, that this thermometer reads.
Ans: {"value": 93, "unit": "°C"}
